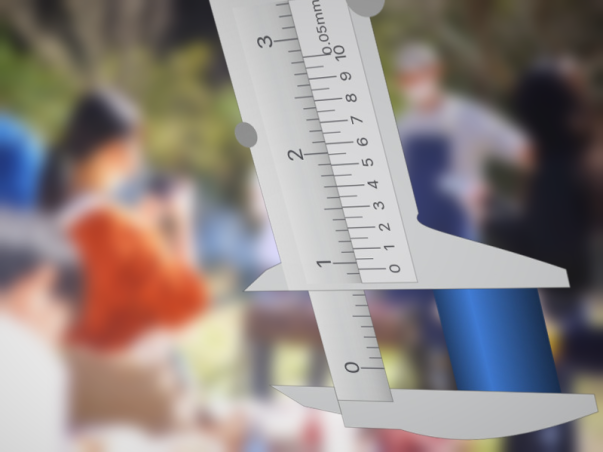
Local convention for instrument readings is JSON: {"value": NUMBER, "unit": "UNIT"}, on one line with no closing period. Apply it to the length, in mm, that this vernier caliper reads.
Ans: {"value": 9.4, "unit": "mm"}
